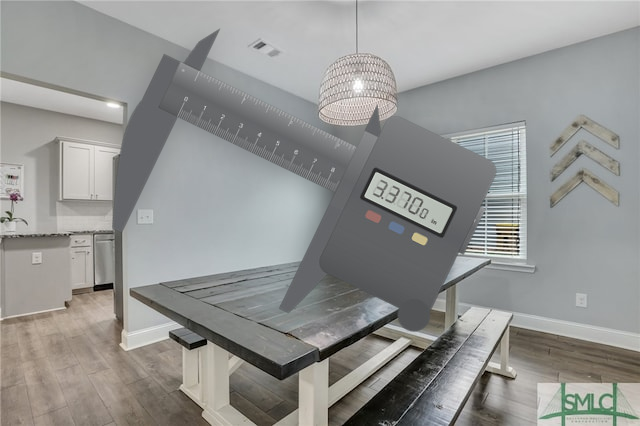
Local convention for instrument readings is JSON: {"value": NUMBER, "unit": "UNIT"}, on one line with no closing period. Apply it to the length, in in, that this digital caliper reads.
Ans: {"value": 3.3700, "unit": "in"}
